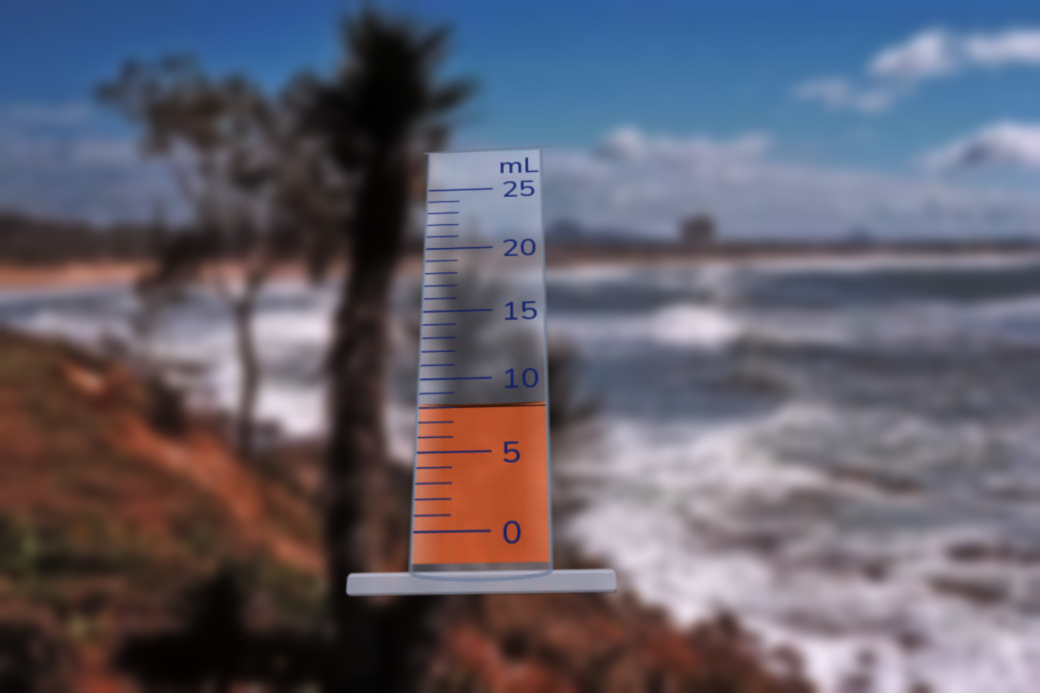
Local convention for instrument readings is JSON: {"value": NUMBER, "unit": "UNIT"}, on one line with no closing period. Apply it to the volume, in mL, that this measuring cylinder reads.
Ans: {"value": 8, "unit": "mL"}
